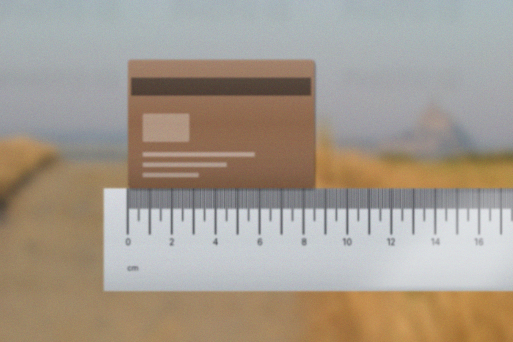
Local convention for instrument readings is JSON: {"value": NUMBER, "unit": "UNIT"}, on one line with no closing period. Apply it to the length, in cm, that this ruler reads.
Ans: {"value": 8.5, "unit": "cm"}
